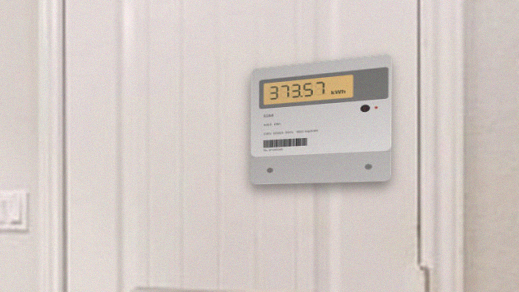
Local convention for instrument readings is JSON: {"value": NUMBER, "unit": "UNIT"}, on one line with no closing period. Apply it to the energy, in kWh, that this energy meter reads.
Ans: {"value": 373.57, "unit": "kWh"}
